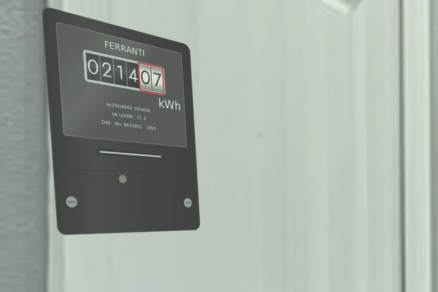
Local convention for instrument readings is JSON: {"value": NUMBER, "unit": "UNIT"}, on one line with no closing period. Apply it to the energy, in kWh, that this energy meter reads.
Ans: {"value": 214.07, "unit": "kWh"}
